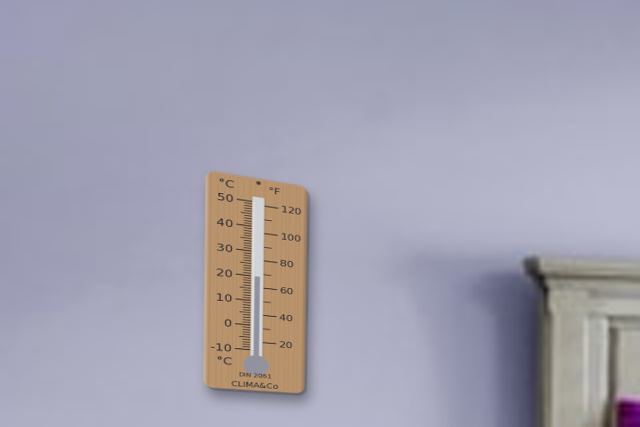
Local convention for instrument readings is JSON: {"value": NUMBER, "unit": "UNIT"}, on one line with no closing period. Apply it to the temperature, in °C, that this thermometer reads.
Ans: {"value": 20, "unit": "°C"}
